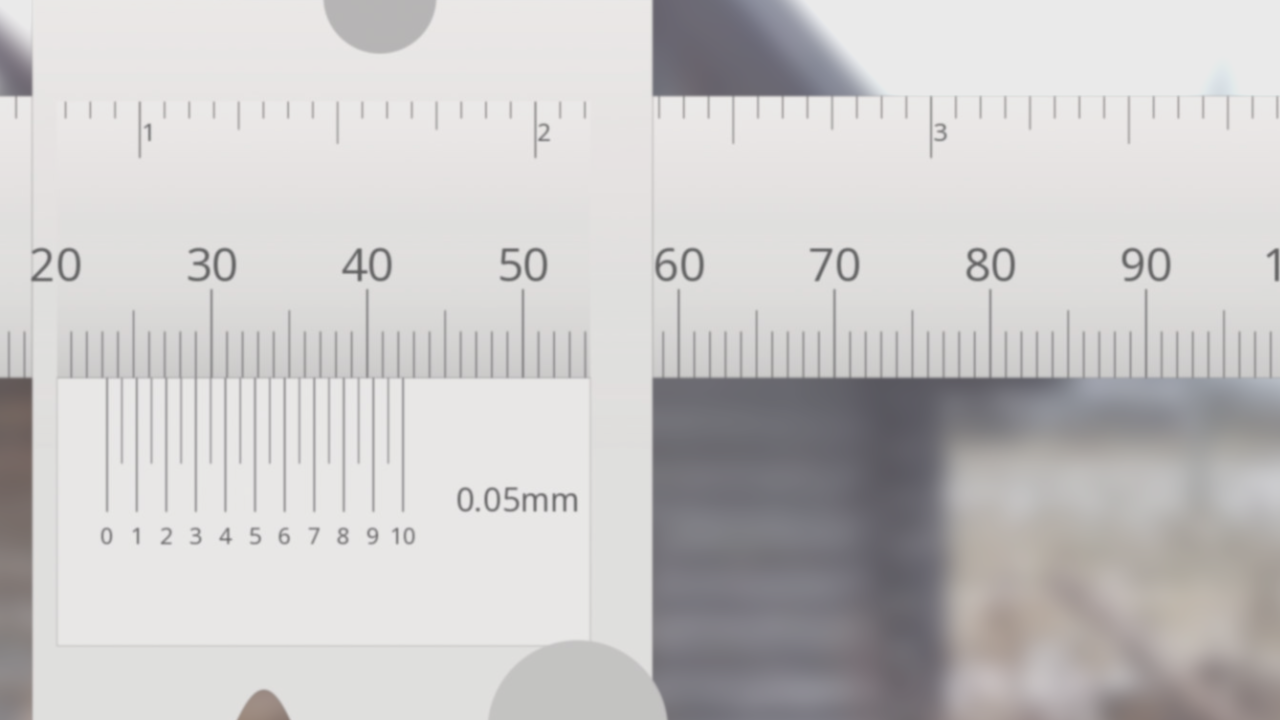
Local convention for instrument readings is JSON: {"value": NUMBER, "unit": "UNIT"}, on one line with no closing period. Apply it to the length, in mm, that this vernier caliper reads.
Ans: {"value": 23.3, "unit": "mm"}
